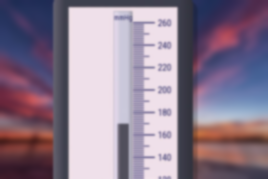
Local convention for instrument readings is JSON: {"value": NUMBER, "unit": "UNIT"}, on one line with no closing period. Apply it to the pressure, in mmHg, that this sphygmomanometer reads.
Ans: {"value": 170, "unit": "mmHg"}
